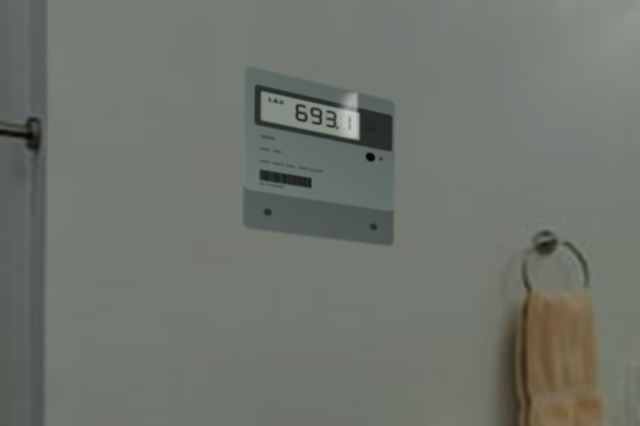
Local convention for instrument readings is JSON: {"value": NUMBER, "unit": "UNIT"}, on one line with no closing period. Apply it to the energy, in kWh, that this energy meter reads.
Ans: {"value": 693.1, "unit": "kWh"}
